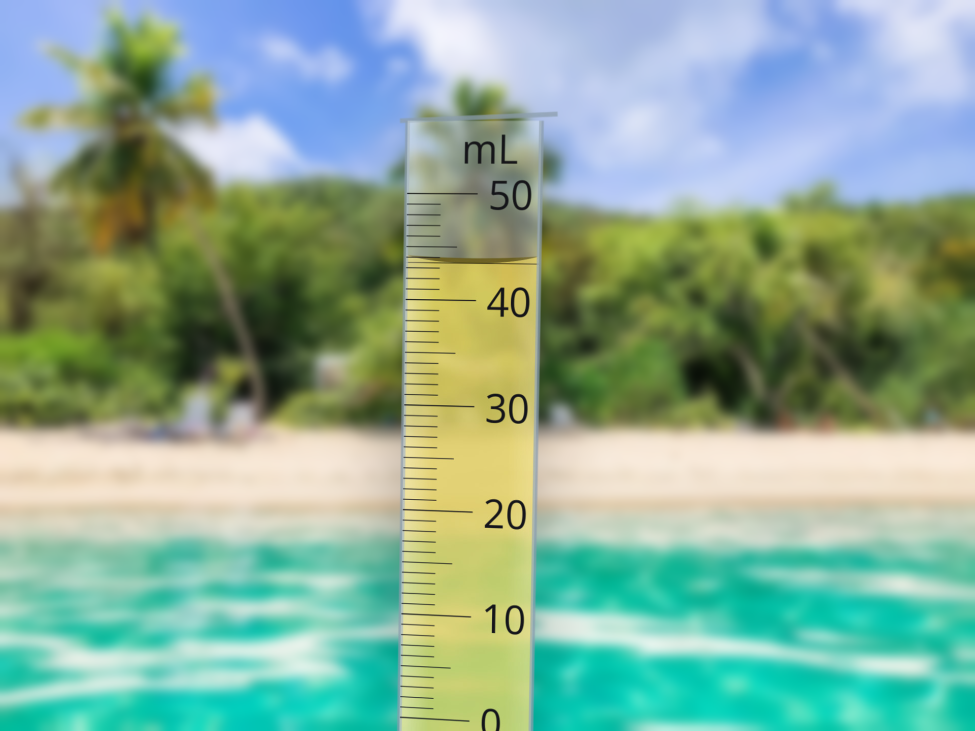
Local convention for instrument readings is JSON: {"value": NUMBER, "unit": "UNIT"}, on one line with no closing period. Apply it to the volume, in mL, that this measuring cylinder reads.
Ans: {"value": 43.5, "unit": "mL"}
